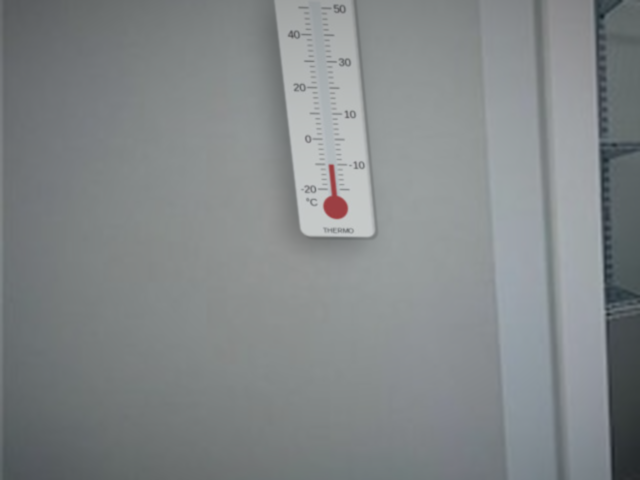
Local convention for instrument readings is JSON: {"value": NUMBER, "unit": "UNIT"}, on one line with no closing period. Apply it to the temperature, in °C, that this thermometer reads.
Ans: {"value": -10, "unit": "°C"}
